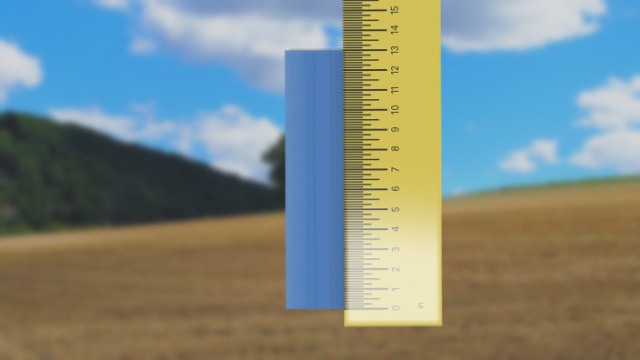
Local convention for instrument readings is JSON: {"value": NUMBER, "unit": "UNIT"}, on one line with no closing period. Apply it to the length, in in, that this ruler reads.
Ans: {"value": 13, "unit": "in"}
